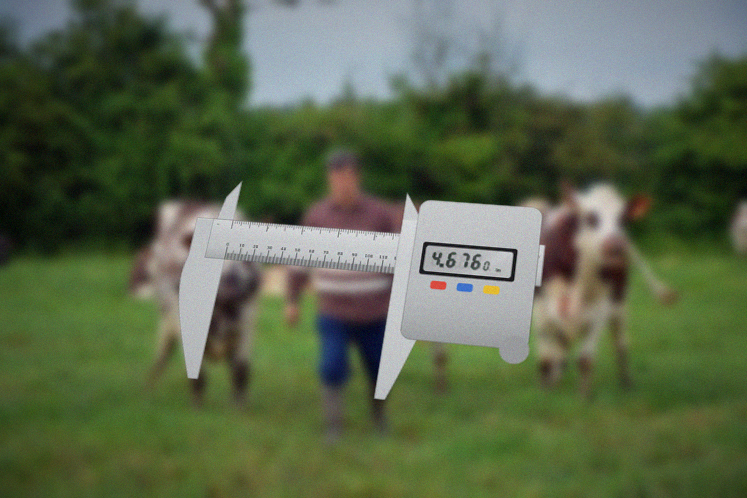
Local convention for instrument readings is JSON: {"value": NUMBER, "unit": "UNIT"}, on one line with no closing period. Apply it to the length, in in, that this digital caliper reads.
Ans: {"value": 4.6760, "unit": "in"}
